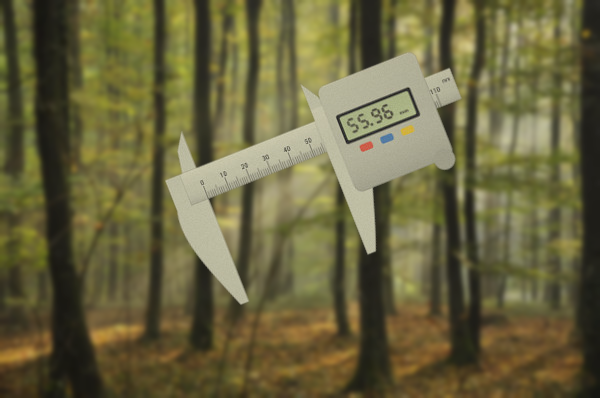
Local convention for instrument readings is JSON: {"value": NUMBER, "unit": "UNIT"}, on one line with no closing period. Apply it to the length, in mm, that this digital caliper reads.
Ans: {"value": 55.96, "unit": "mm"}
